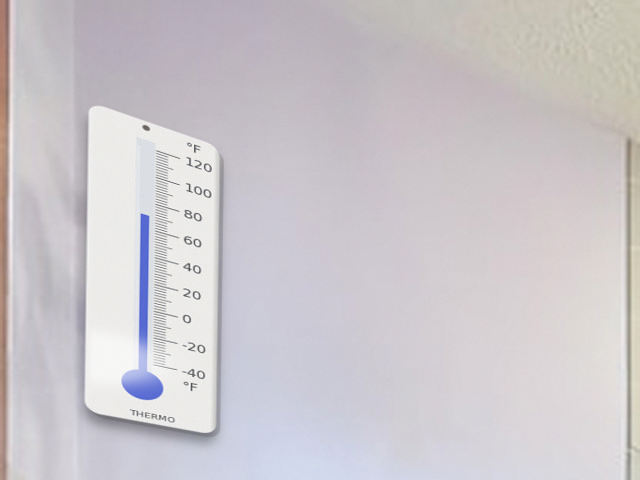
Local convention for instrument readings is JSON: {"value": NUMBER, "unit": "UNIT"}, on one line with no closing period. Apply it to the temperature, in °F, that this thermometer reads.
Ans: {"value": 70, "unit": "°F"}
